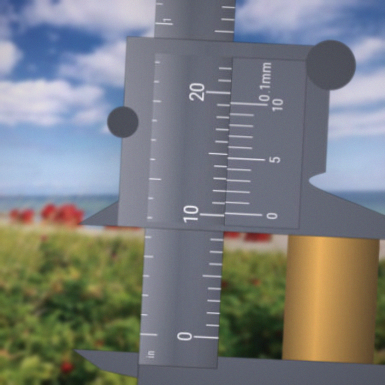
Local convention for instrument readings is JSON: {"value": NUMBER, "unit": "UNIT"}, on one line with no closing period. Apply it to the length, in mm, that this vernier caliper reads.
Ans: {"value": 10.2, "unit": "mm"}
